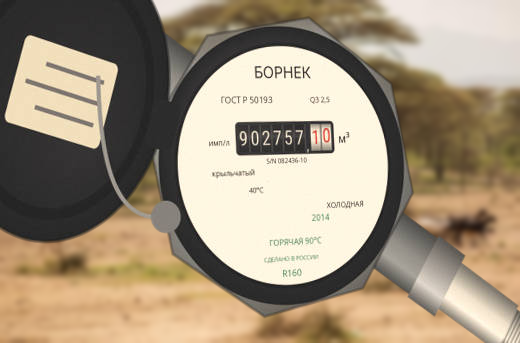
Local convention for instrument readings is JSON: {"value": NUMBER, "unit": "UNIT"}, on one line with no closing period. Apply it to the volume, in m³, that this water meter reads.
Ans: {"value": 902757.10, "unit": "m³"}
